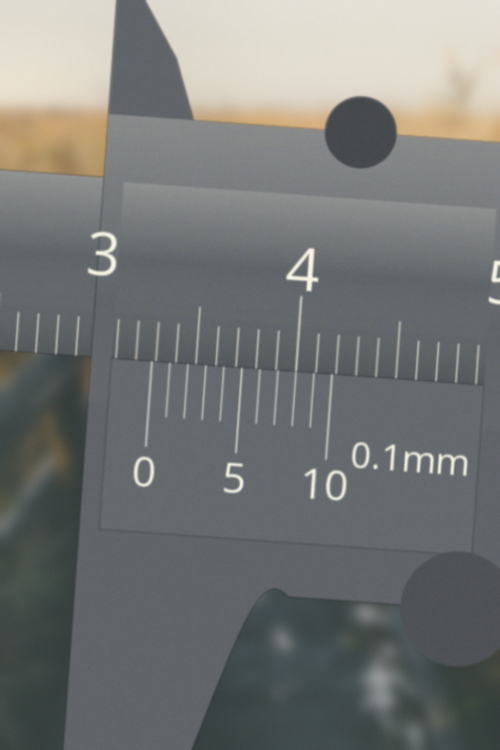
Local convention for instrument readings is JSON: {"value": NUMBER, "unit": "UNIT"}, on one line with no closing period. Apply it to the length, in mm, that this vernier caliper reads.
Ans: {"value": 32.8, "unit": "mm"}
